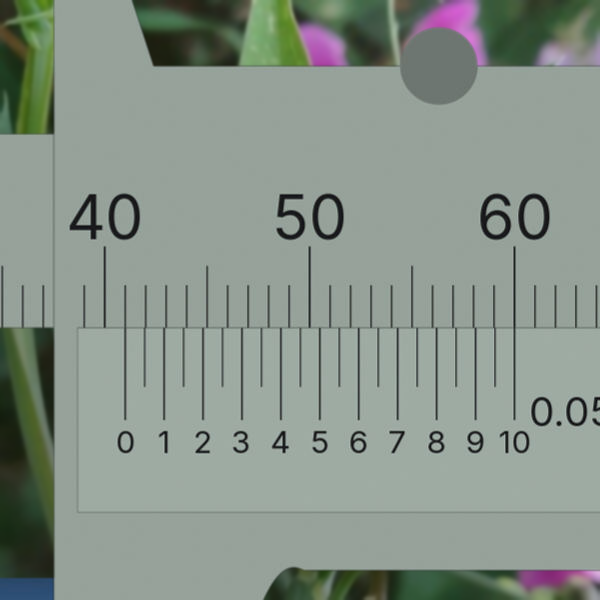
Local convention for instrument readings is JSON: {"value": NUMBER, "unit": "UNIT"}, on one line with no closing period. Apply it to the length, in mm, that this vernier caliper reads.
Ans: {"value": 41.0, "unit": "mm"}
